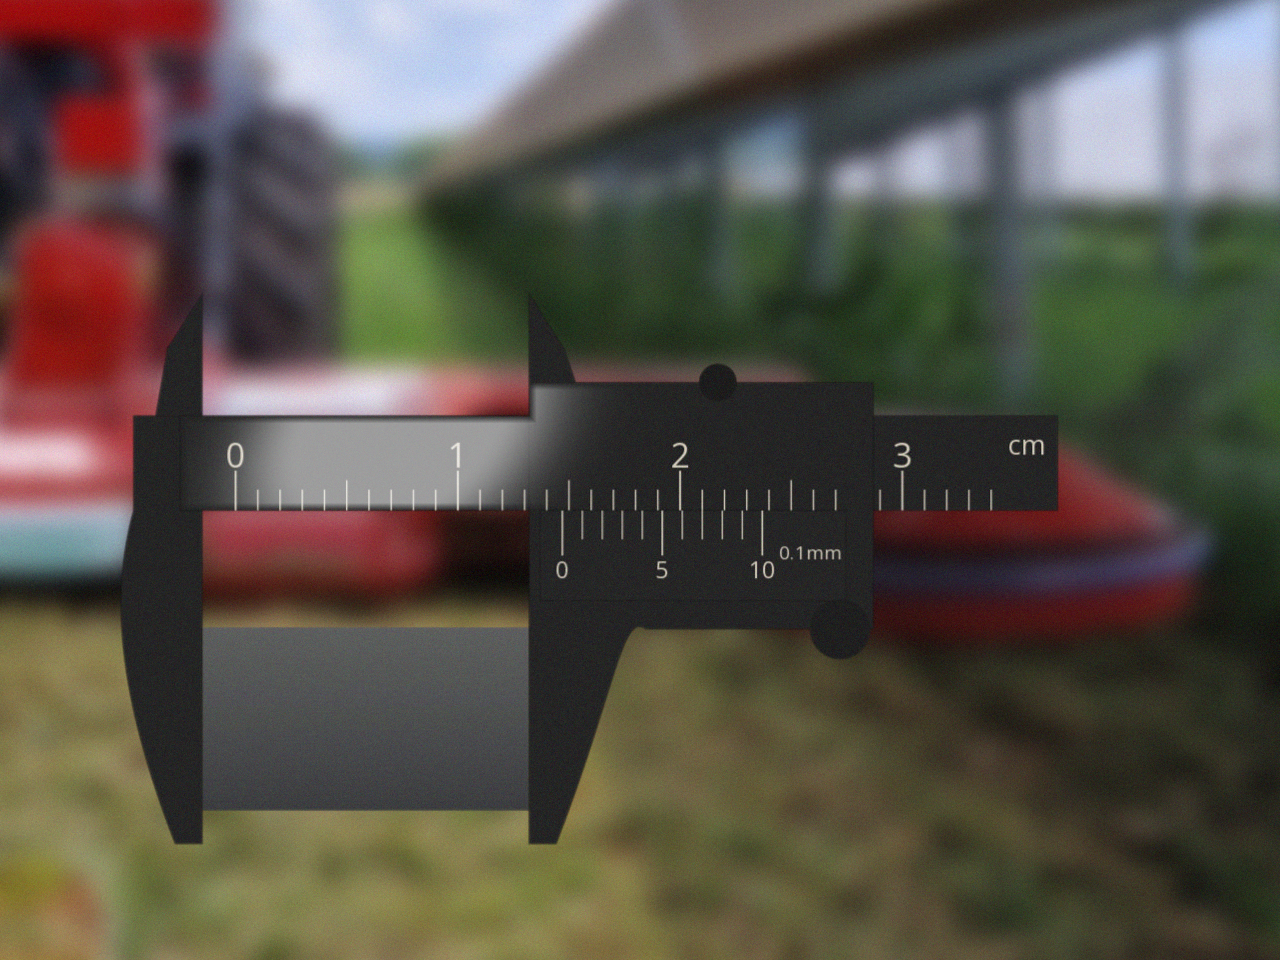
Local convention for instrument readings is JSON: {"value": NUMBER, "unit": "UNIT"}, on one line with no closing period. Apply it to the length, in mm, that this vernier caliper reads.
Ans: {"value": 14.7, "unit": "mm"}
